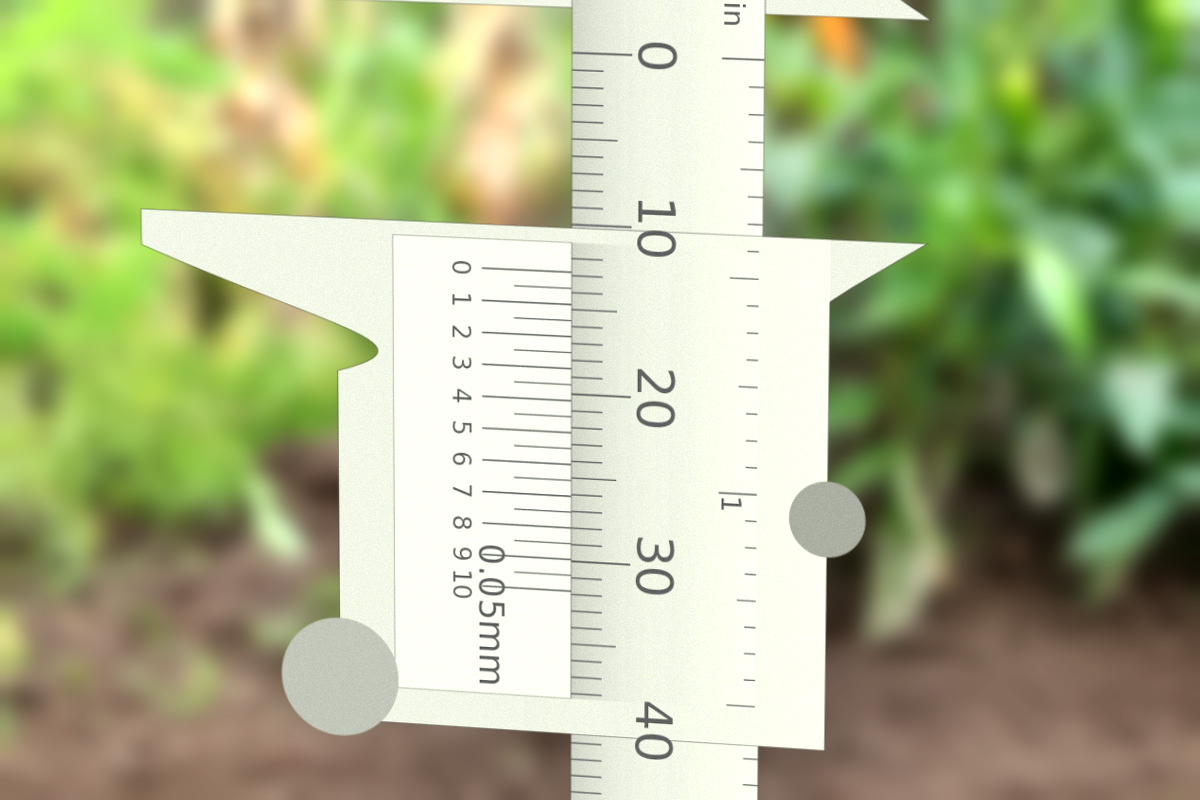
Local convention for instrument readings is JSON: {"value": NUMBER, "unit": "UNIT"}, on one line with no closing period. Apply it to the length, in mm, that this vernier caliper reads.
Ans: {"value": 12.8, "unit": "mm"}
